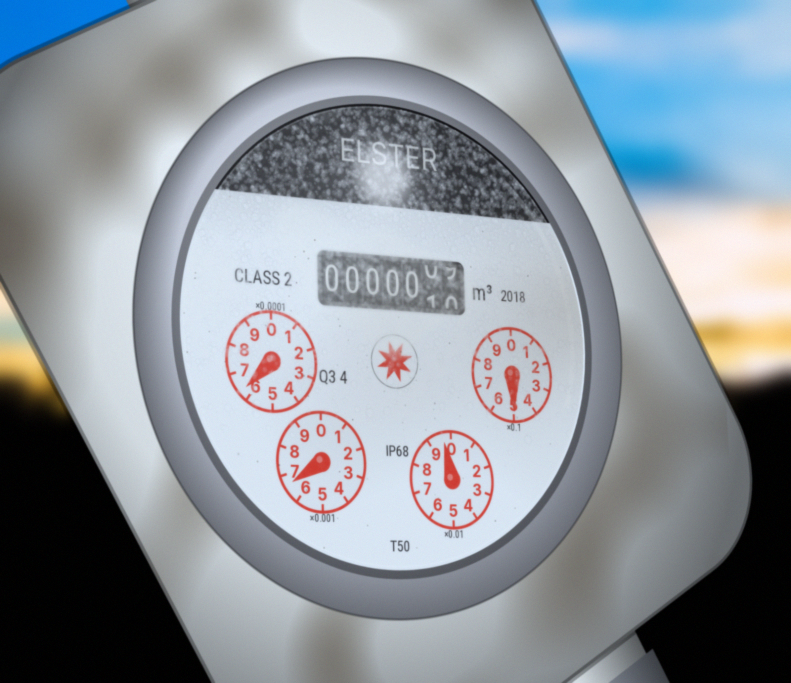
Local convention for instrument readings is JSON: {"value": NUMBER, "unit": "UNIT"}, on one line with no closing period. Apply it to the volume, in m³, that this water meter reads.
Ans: {"value": 9.4966, "unit": "m³"}
